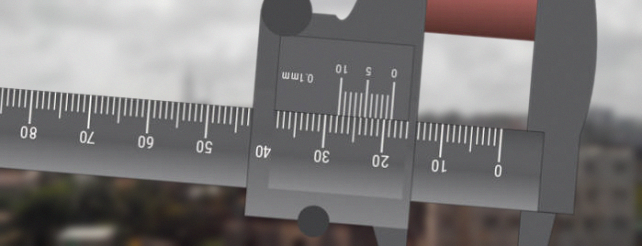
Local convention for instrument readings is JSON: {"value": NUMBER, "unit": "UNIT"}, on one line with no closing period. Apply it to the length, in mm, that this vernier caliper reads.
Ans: {"value": 18.8, "unit": "mm"}
